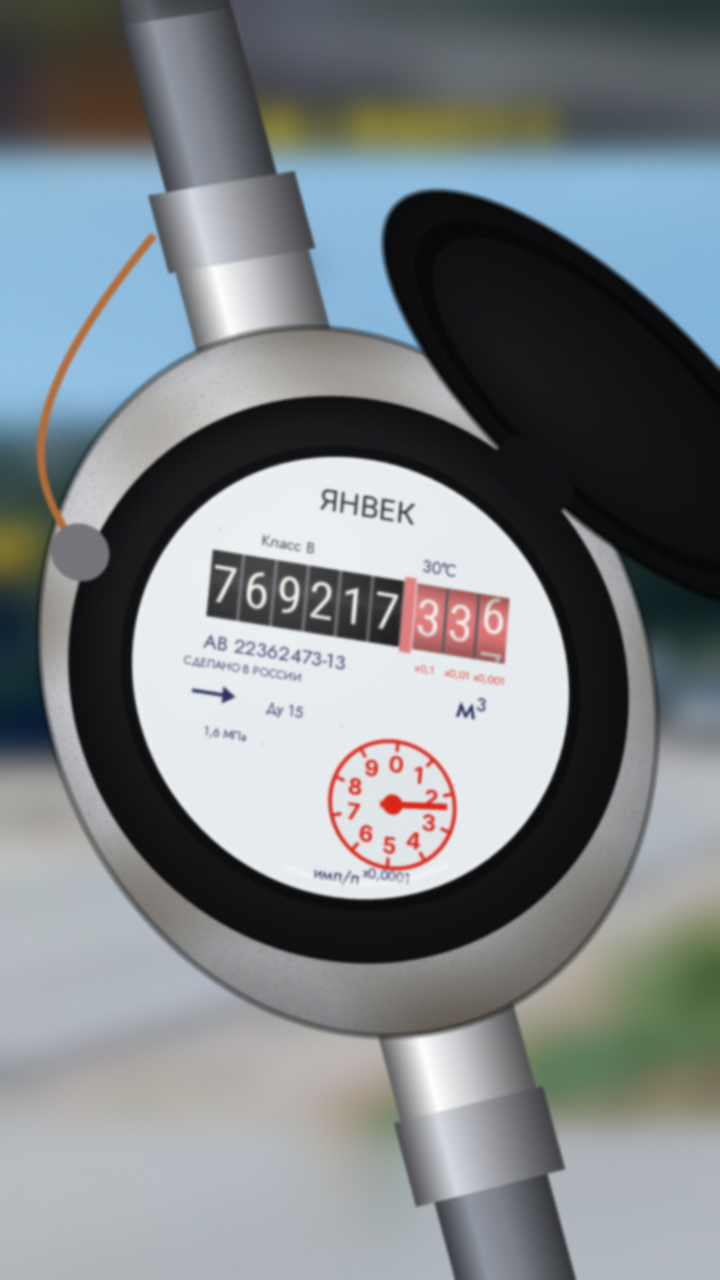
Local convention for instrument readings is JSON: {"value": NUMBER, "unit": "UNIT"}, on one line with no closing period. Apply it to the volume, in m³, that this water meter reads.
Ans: {"value": 769217.3362, "unit": "m³"}
